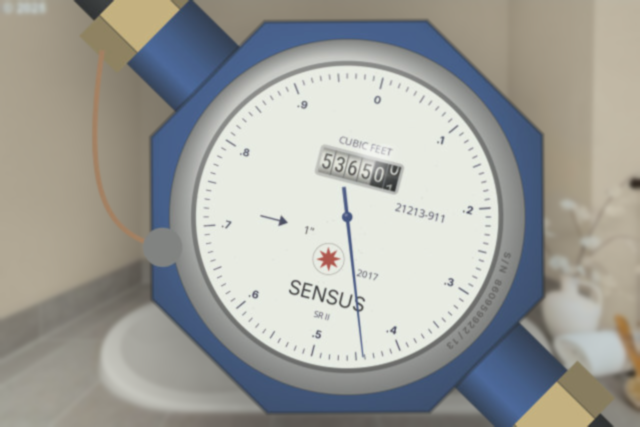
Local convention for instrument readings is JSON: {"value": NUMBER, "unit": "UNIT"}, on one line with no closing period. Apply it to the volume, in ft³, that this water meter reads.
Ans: {"value": 536500.44, "unit": "ft³"}
